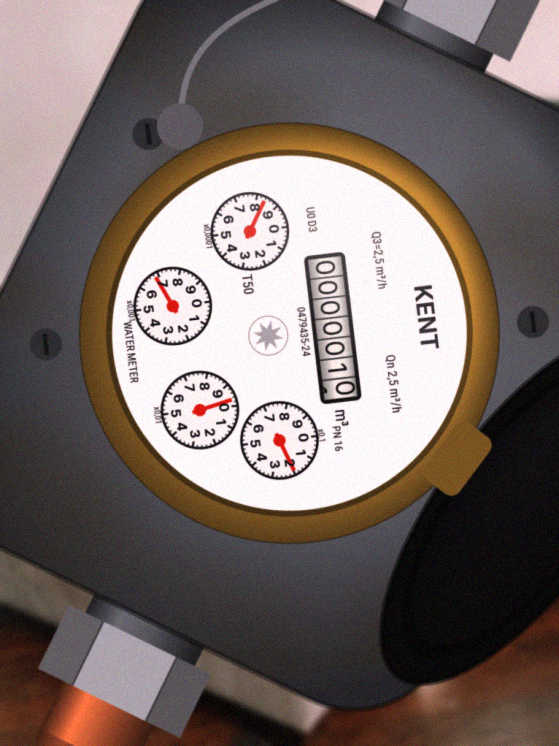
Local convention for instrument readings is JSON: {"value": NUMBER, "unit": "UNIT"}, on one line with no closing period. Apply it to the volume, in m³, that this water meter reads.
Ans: {"value": 10.1968, "unit": "m³"}
